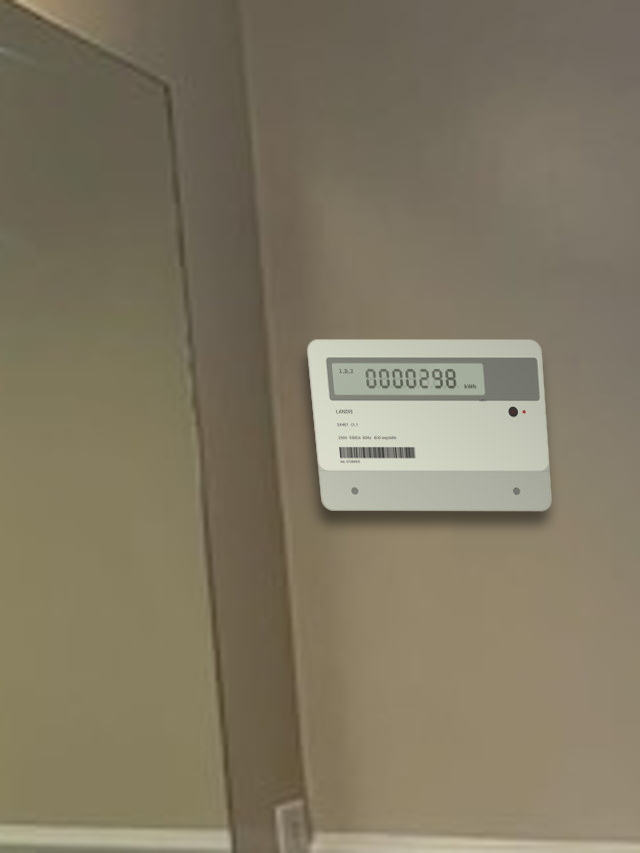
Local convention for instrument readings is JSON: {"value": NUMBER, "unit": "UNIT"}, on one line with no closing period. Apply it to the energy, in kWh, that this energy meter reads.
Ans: {"value": 298, "unit": "kWh"}
